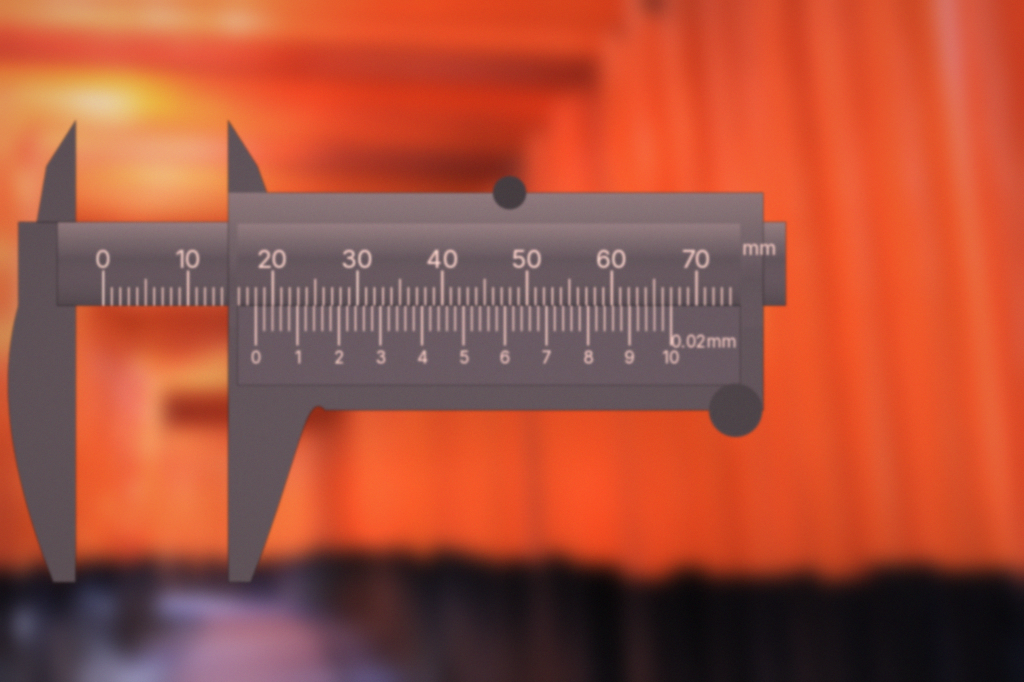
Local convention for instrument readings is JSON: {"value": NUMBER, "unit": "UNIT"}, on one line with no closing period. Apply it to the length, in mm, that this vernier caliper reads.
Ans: {"value": 18.0, "unit": "mm"}
